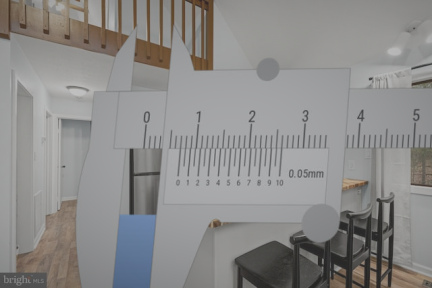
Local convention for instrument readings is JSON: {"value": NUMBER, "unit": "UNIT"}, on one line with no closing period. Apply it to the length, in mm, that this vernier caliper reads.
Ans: {"value": 7.0, "unit": "mm"}
